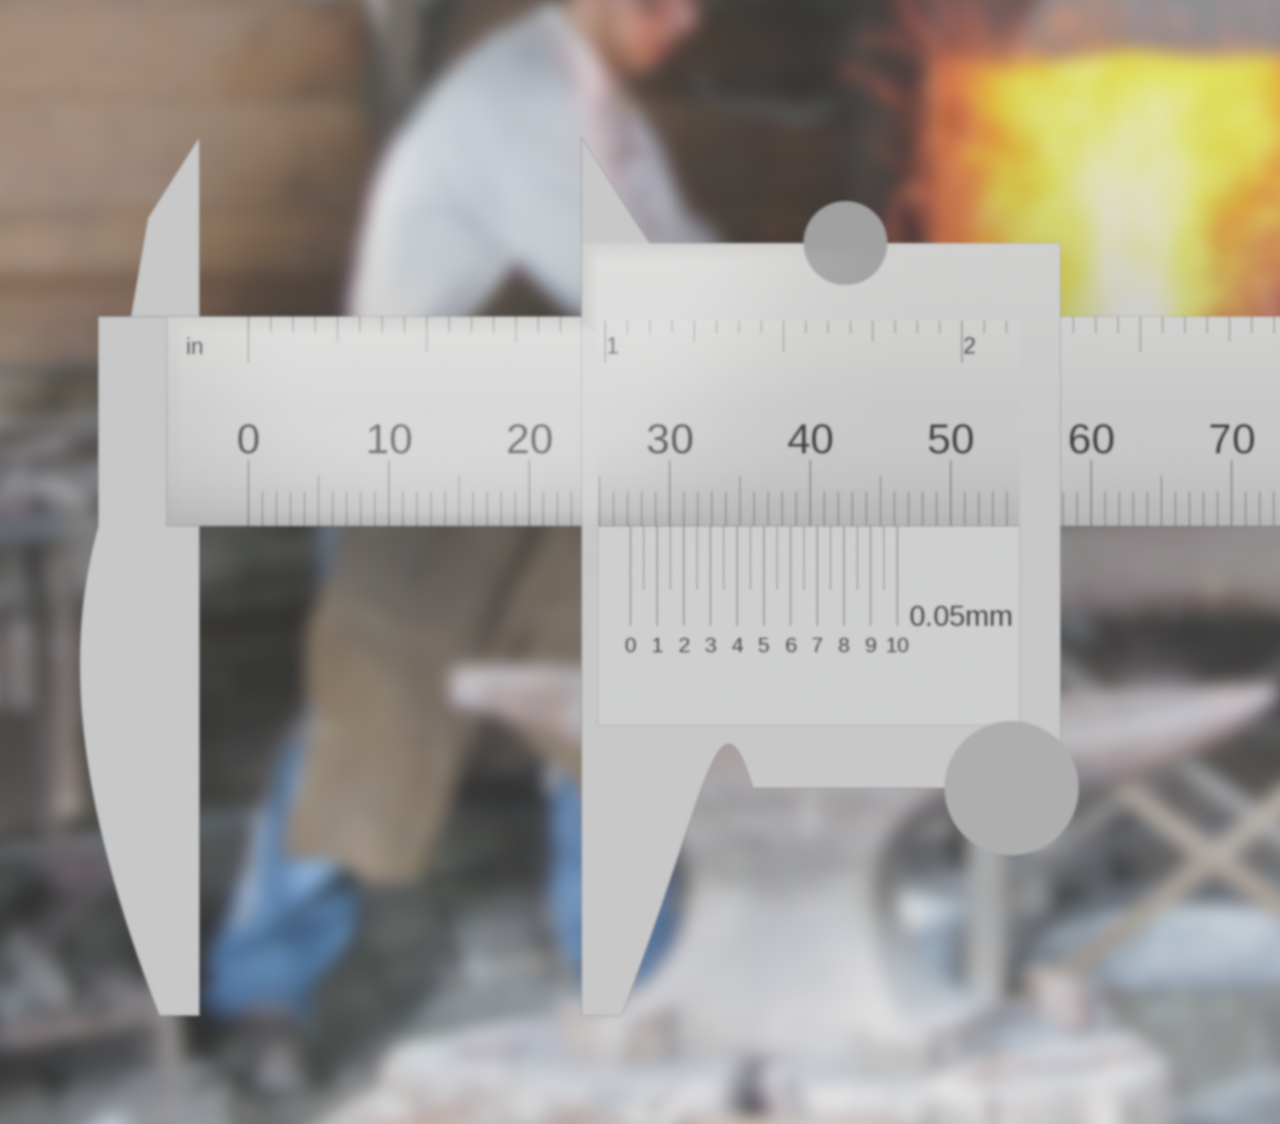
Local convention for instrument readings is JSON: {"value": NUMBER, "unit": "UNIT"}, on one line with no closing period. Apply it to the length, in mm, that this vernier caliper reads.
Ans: {"value": 27.2, "unit": "mm"}
